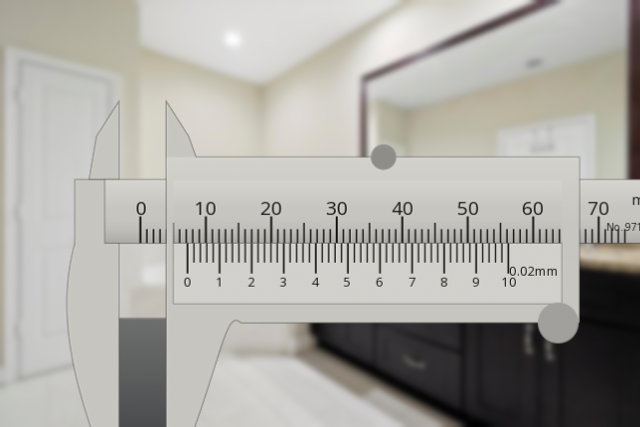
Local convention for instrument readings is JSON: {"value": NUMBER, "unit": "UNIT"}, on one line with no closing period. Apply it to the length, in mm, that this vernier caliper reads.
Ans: {"value": 7.2, "unit": "mm"}
